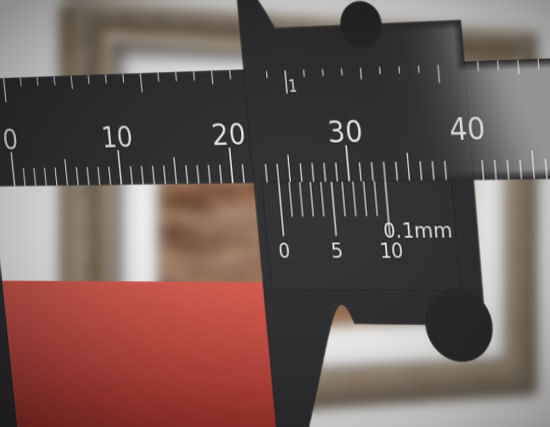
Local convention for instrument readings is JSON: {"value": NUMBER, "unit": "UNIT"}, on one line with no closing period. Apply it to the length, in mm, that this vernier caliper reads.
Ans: {"value": 24.0, "unit": "mm"}
